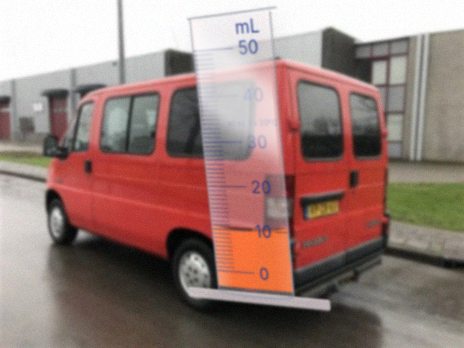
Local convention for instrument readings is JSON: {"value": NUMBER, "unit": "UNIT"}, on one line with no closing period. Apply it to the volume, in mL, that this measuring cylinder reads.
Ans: {"value": 10, "unit": "mL"}
